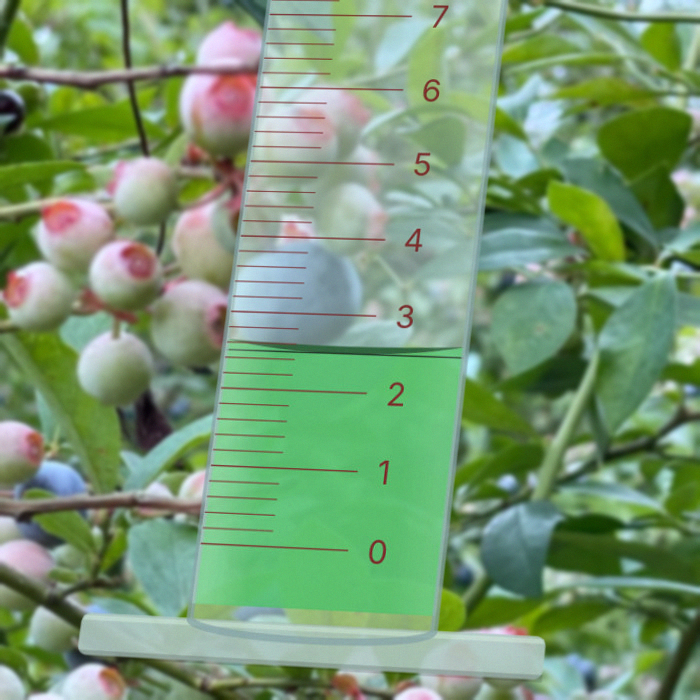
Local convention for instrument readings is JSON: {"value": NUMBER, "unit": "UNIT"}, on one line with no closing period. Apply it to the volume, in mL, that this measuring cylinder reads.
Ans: {"value": 2.5, "unit": "mL"}
